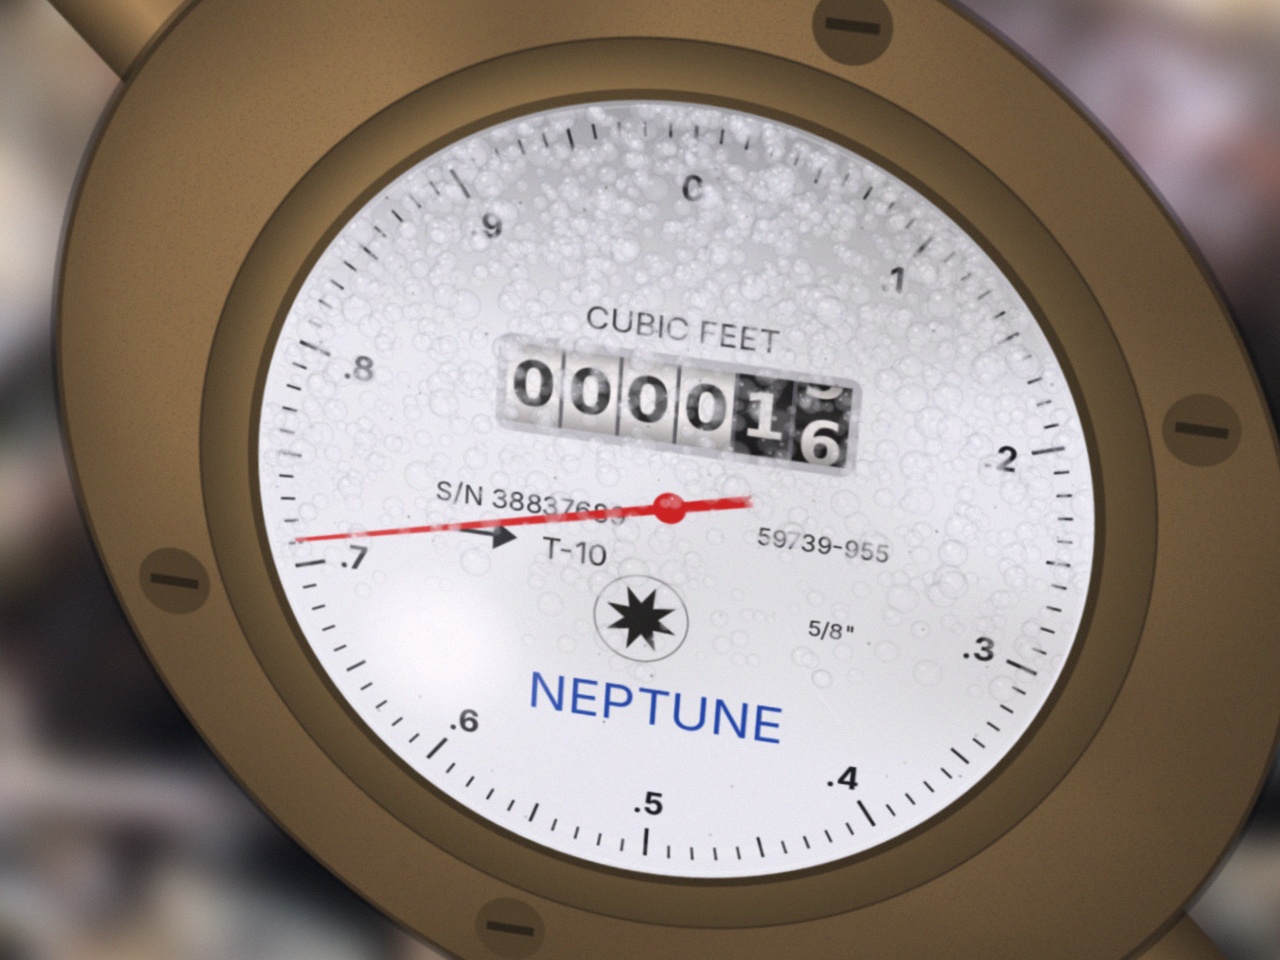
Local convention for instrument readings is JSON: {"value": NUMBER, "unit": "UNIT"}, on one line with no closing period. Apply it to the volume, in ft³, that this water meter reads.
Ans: {"value": 15.71, "unit": "ft³"}
